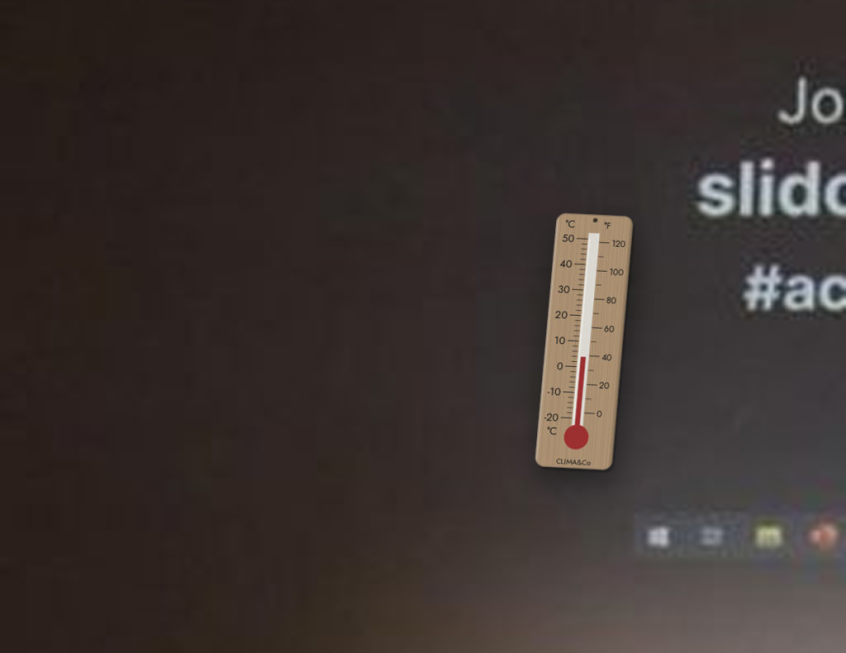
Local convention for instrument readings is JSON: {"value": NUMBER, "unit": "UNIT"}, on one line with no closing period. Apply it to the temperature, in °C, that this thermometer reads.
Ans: {"value": 4, "unit": "°C"}
